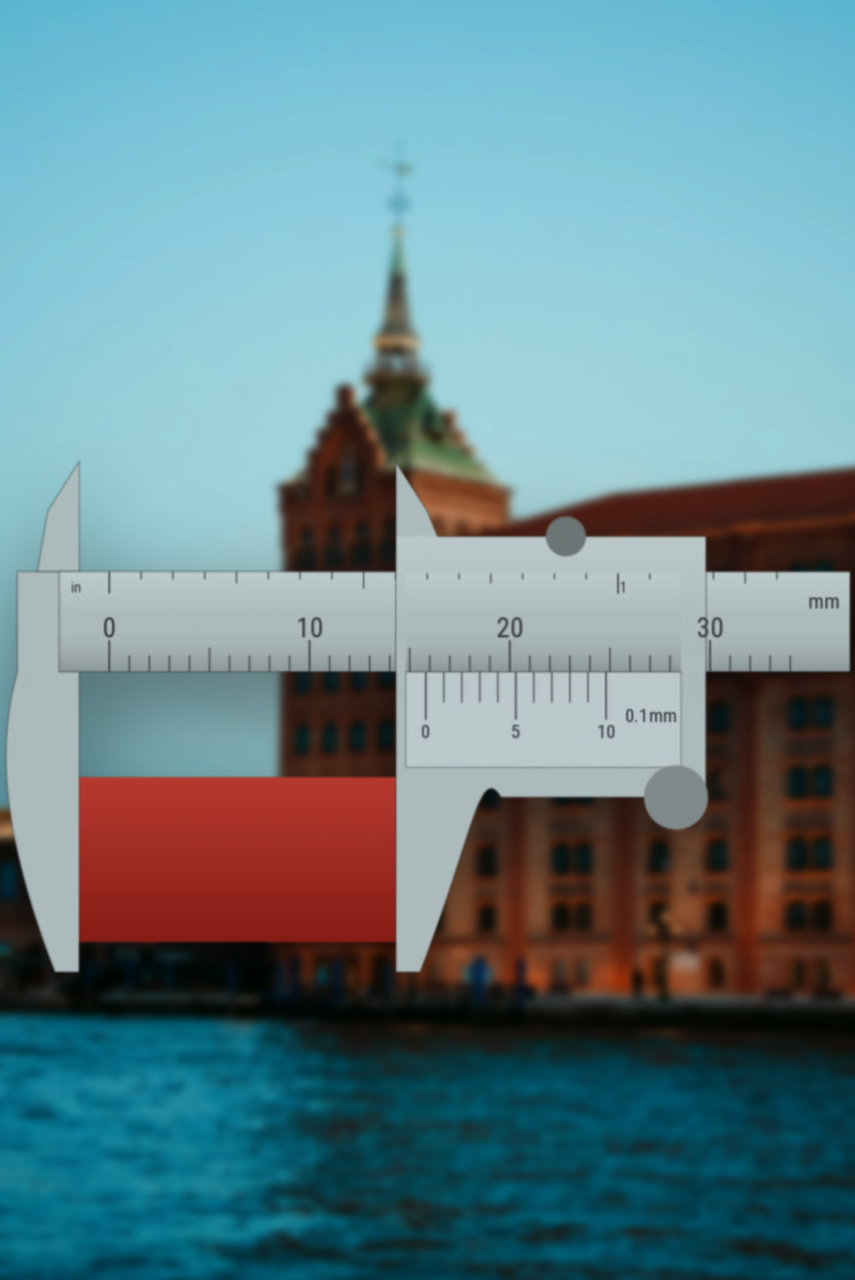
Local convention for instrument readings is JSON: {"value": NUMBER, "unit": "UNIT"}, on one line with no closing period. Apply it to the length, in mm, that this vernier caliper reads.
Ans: {"value": 15.8, "unit": "mm"}
